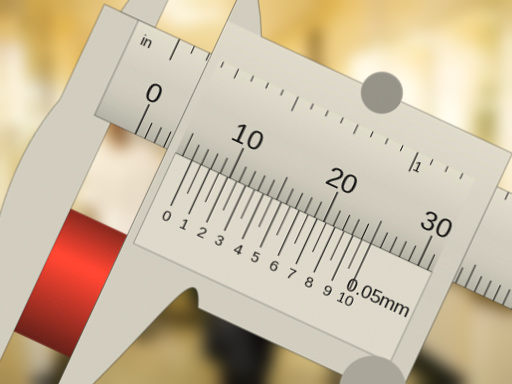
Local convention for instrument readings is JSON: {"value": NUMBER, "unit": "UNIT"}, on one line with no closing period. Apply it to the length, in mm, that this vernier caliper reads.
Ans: {"value": 6.0, "unit": "mm"}
